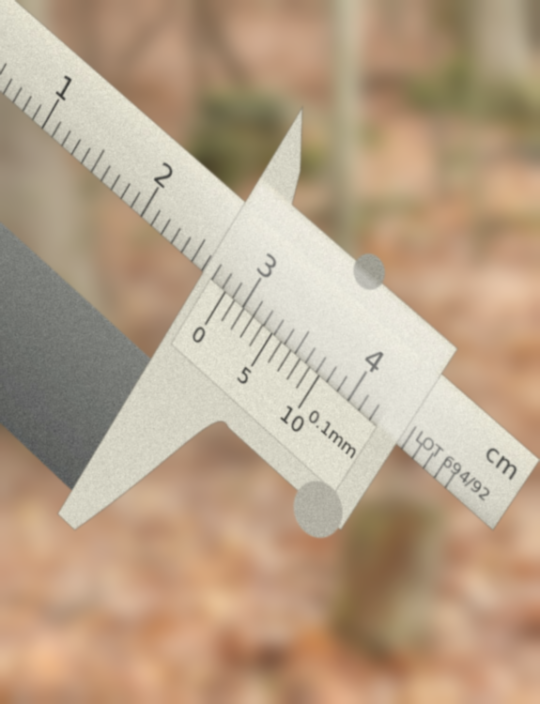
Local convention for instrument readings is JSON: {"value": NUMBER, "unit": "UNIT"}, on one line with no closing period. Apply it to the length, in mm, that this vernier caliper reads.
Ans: {"value": 28.3, "unit": "mm"}
